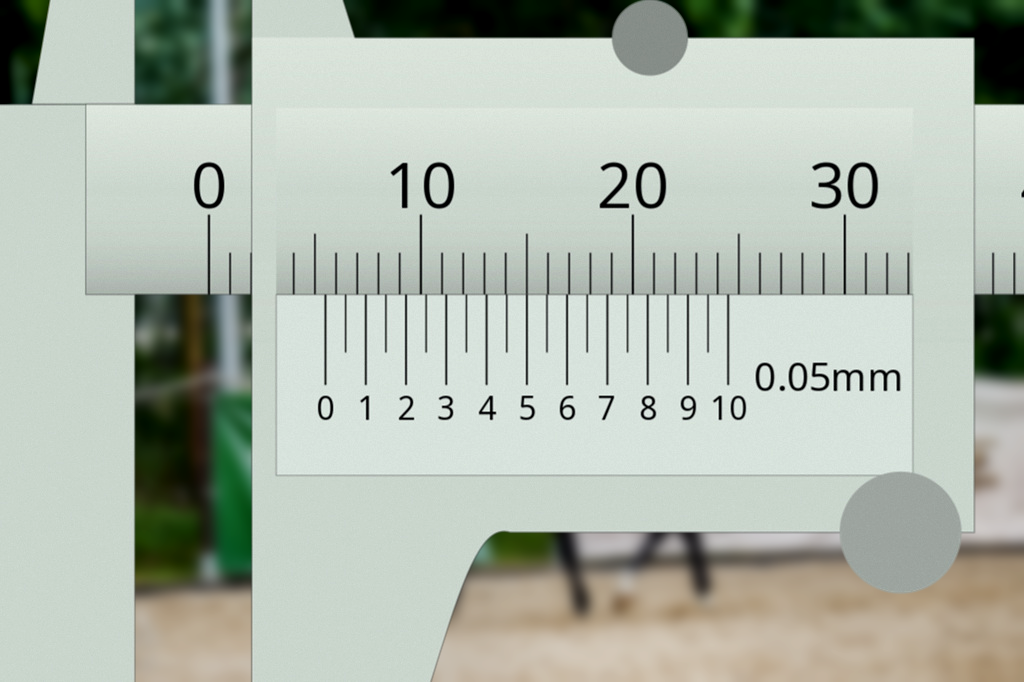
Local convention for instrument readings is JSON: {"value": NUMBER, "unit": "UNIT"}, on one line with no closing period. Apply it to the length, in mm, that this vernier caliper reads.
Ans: {"value": 5.5, "unit": "mm"}
